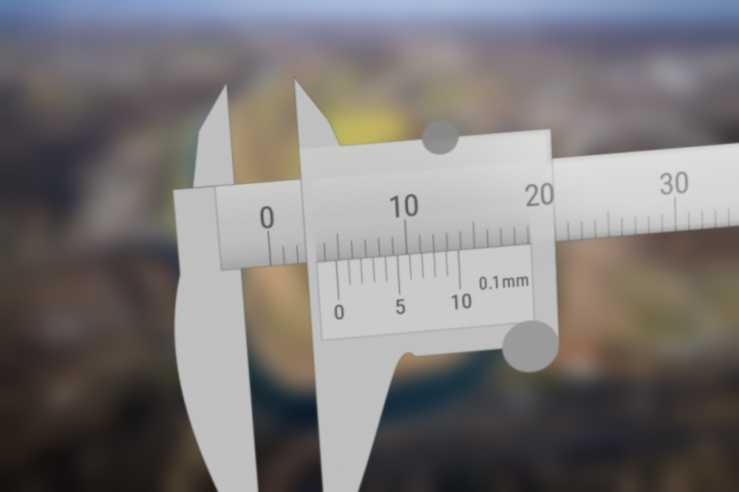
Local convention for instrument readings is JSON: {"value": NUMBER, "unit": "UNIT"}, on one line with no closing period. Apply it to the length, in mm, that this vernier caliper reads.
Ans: {"value": 4.8, "unit": "mm"}
